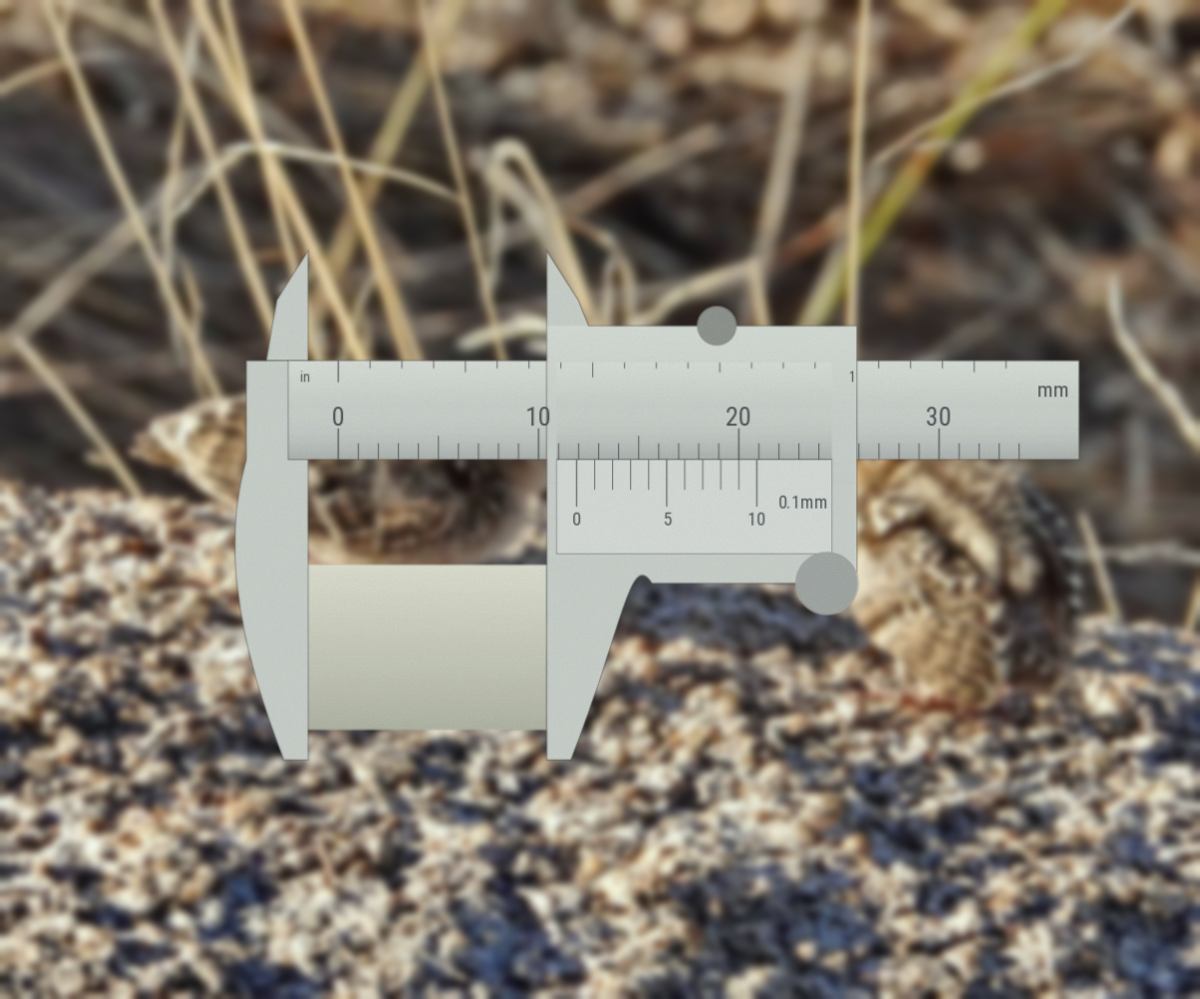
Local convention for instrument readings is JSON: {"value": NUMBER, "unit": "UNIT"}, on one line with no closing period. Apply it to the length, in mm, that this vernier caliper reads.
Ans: {"value": 11.9, "unit": "mm"}
